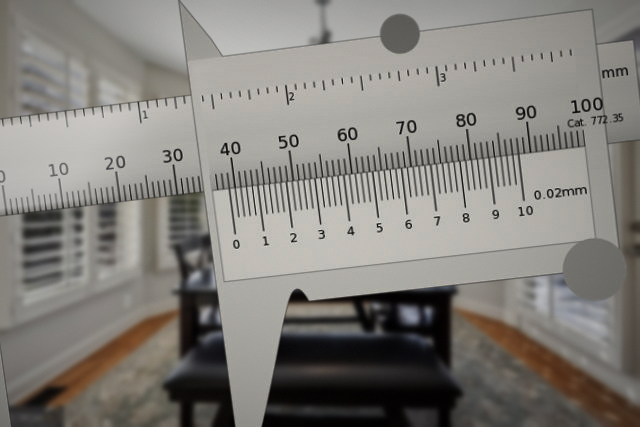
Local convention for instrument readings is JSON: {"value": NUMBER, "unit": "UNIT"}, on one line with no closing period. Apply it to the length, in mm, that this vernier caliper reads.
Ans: {"value": 39.0, "unit": "mm"}
